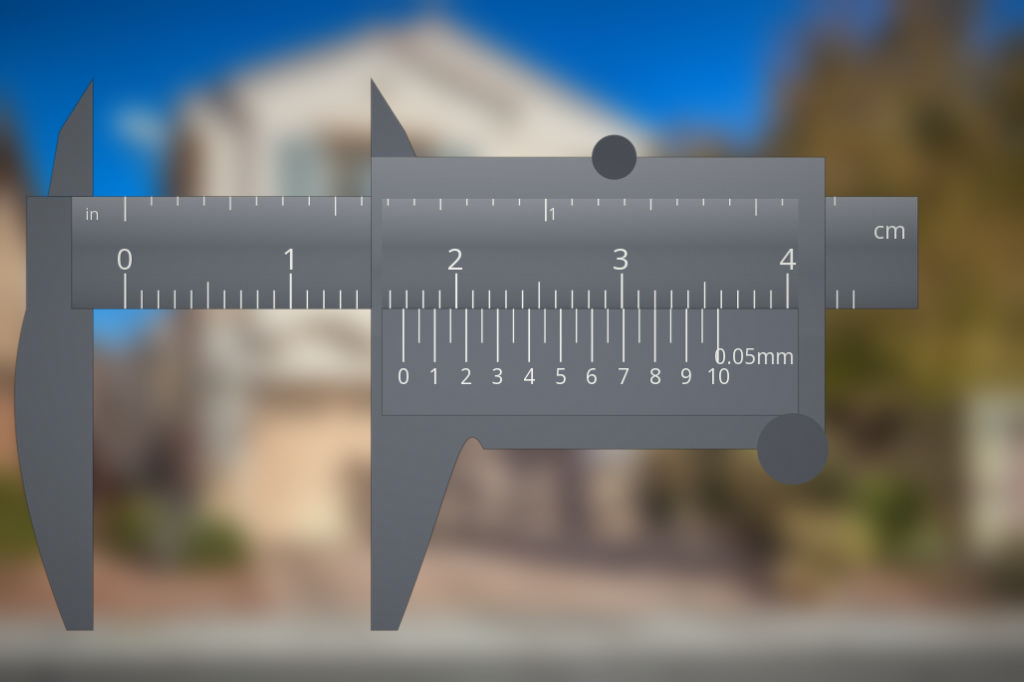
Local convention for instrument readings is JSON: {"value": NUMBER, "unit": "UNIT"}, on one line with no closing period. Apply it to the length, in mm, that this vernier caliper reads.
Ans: {"value": 16.8, "unit": "mm"}
